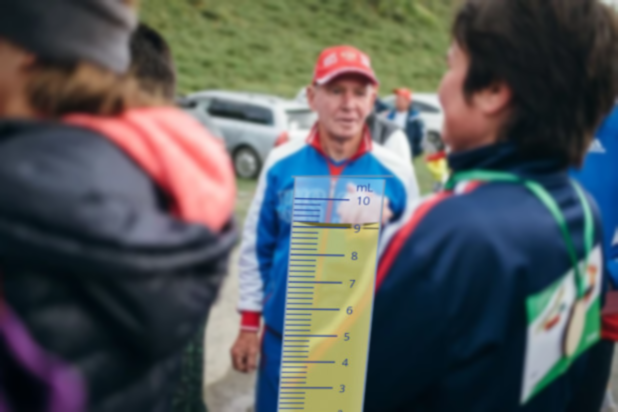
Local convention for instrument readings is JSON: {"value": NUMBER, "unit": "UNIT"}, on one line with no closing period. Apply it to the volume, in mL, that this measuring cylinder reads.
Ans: {"value": 9, "unit": "mL"}
